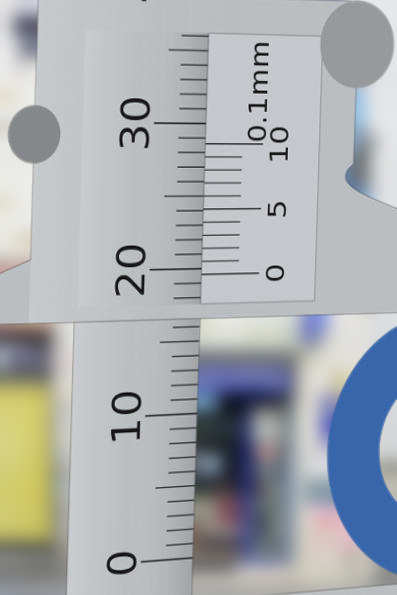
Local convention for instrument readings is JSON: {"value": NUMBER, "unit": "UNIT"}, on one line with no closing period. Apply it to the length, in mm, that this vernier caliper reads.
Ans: {"value": 19.6, "unit": "mm"}
